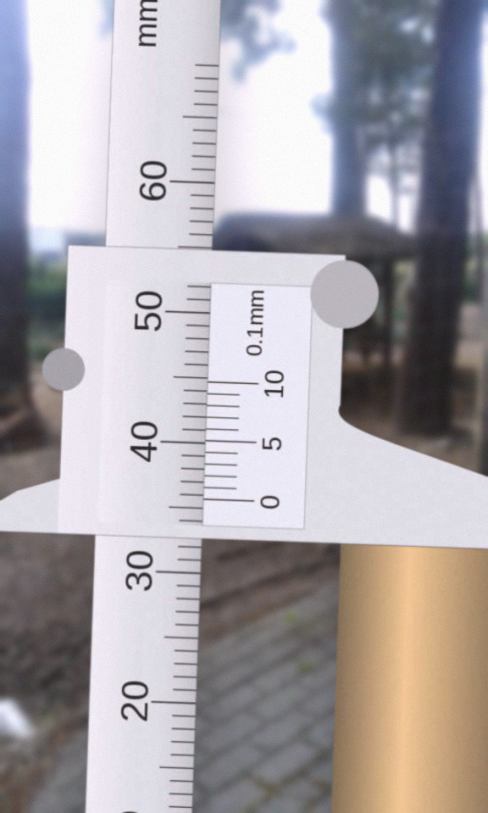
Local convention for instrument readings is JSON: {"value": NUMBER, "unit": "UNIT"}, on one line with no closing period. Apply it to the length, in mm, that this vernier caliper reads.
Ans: {"value": 35.7, "unit": "mm"}
